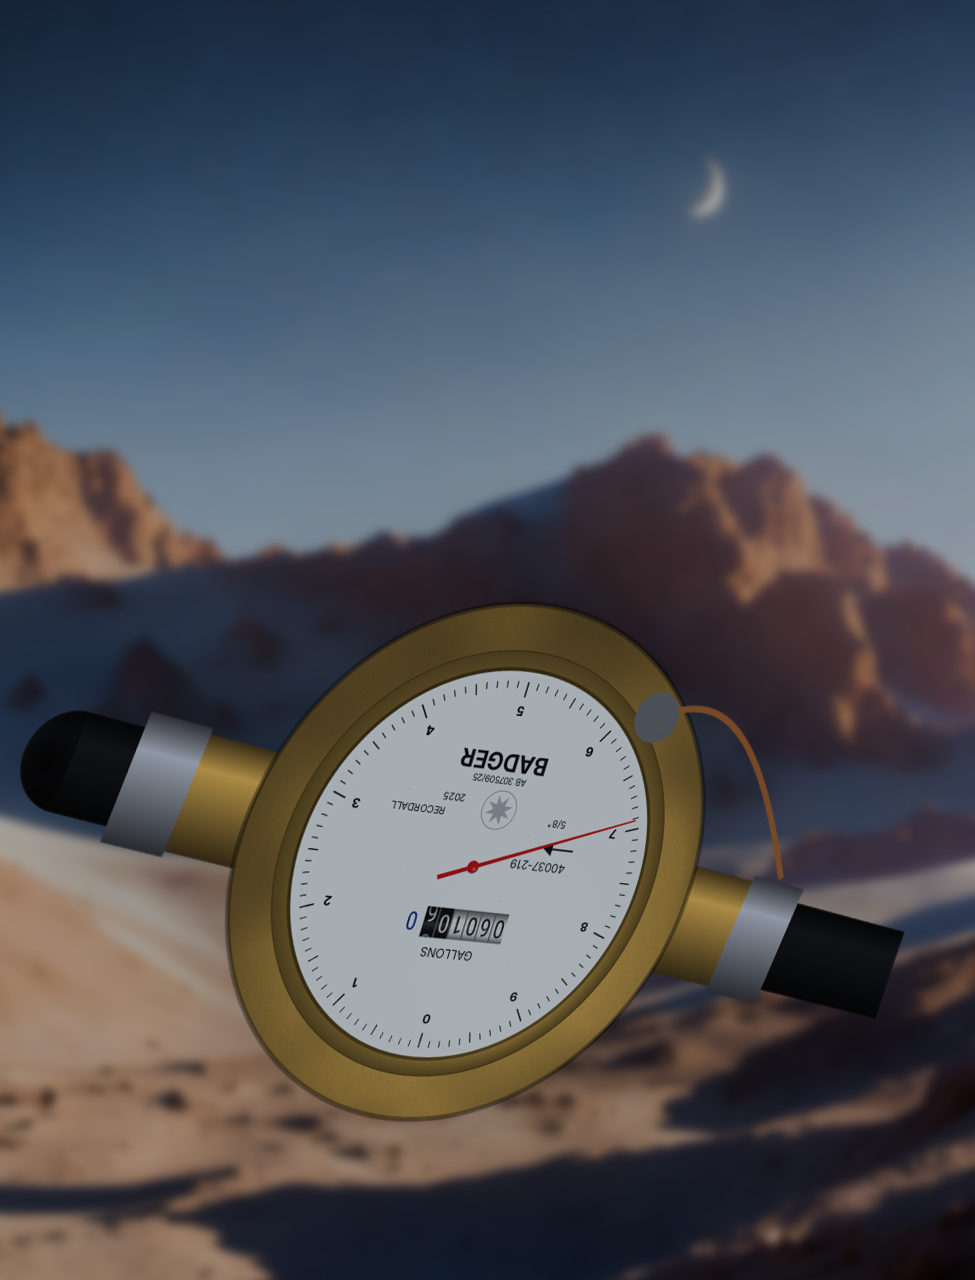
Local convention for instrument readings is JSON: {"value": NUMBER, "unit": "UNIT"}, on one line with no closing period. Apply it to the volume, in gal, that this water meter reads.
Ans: {"value": 601056.9, "unit": "gal"}
